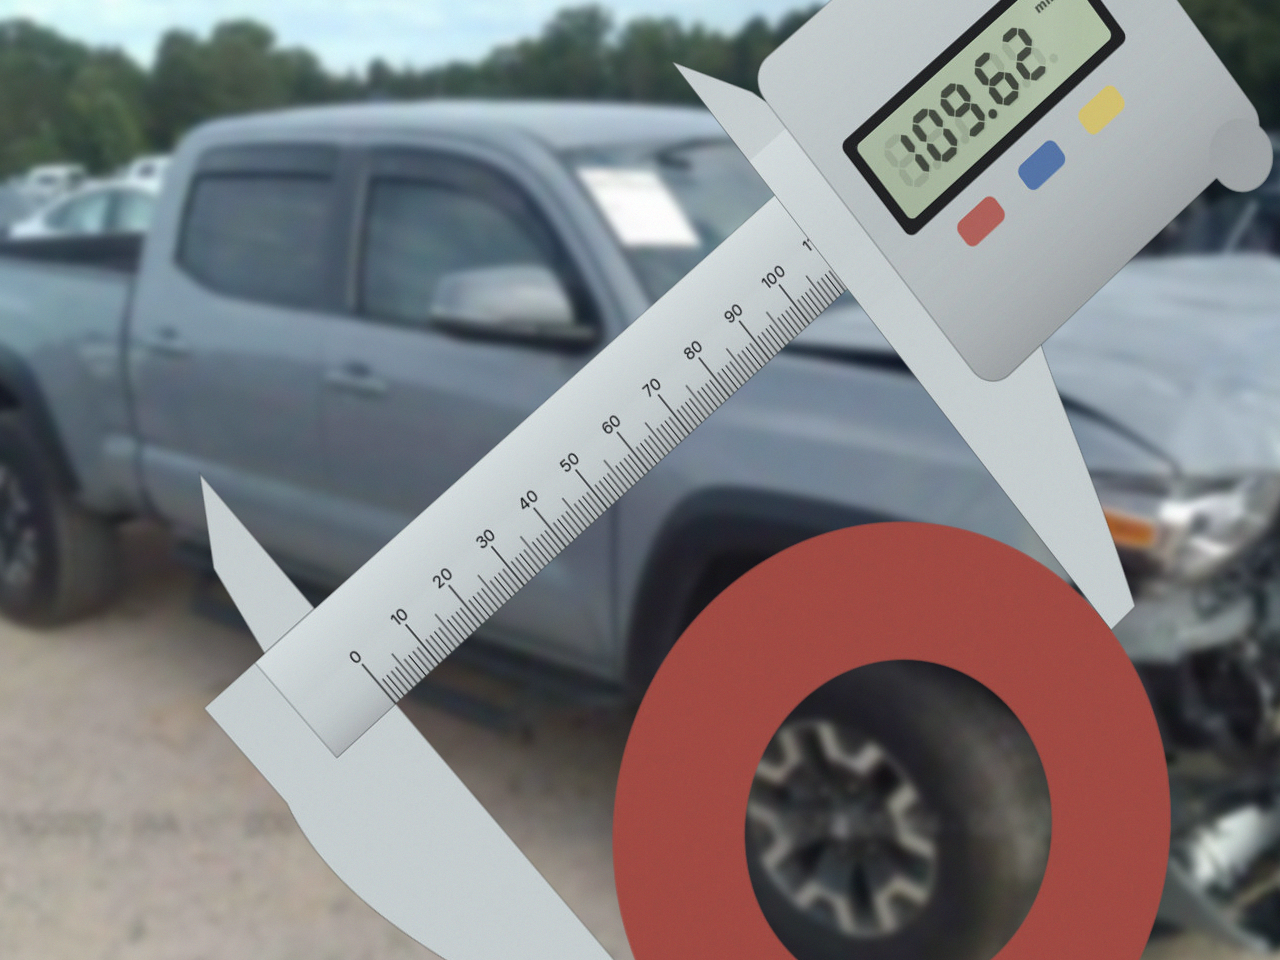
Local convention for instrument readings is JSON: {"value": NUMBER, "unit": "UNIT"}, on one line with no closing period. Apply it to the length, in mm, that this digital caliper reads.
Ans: {"value": 109.62, "unit": "mm"}
